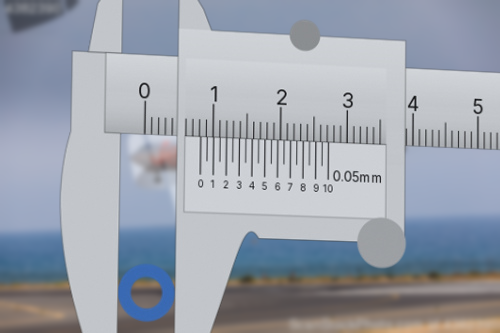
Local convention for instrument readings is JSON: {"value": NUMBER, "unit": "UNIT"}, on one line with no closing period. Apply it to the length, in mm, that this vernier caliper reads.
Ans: {"value": 8.2, "unit": "mm"}
